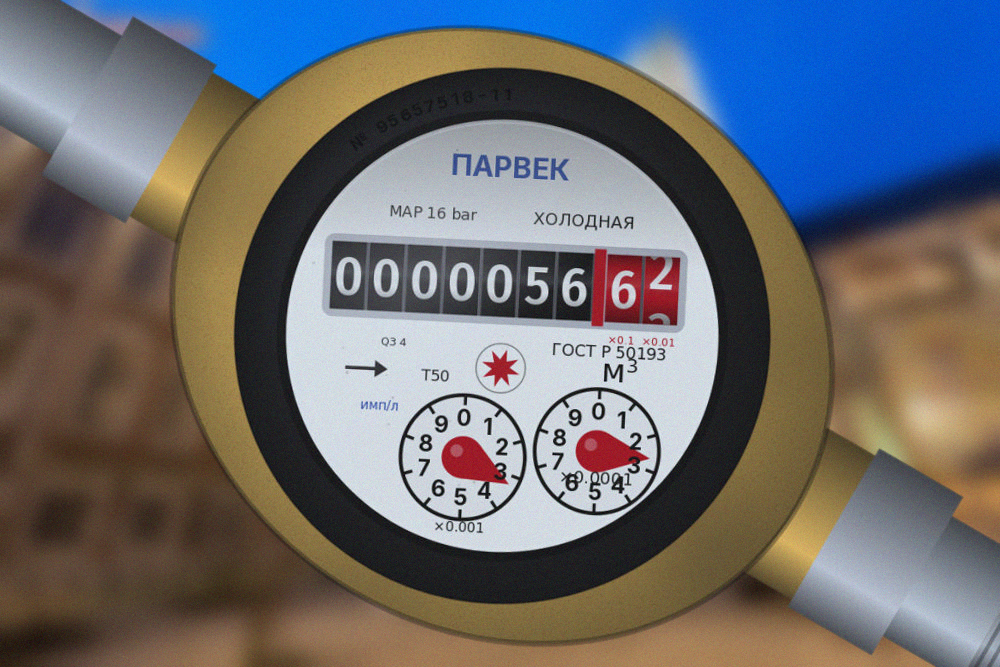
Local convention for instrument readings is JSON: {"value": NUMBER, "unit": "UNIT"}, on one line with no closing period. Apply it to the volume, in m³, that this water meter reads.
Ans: {"value": 56.6232, "unit": "m³"}
